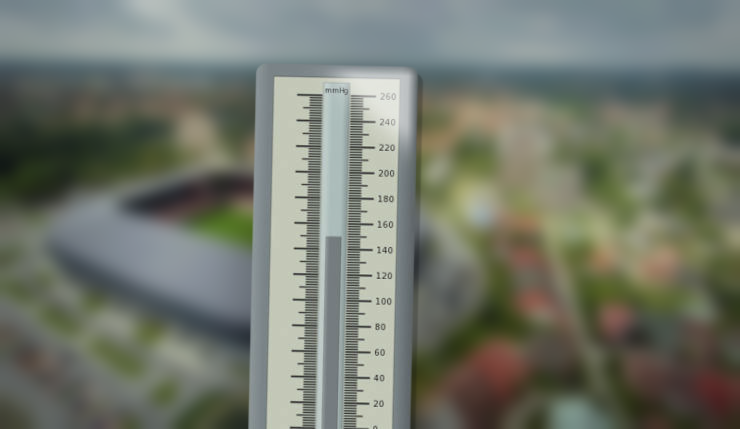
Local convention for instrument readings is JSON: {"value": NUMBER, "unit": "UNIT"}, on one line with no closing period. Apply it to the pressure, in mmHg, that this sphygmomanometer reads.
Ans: {"value": 150, "unit": "mmHg"}
